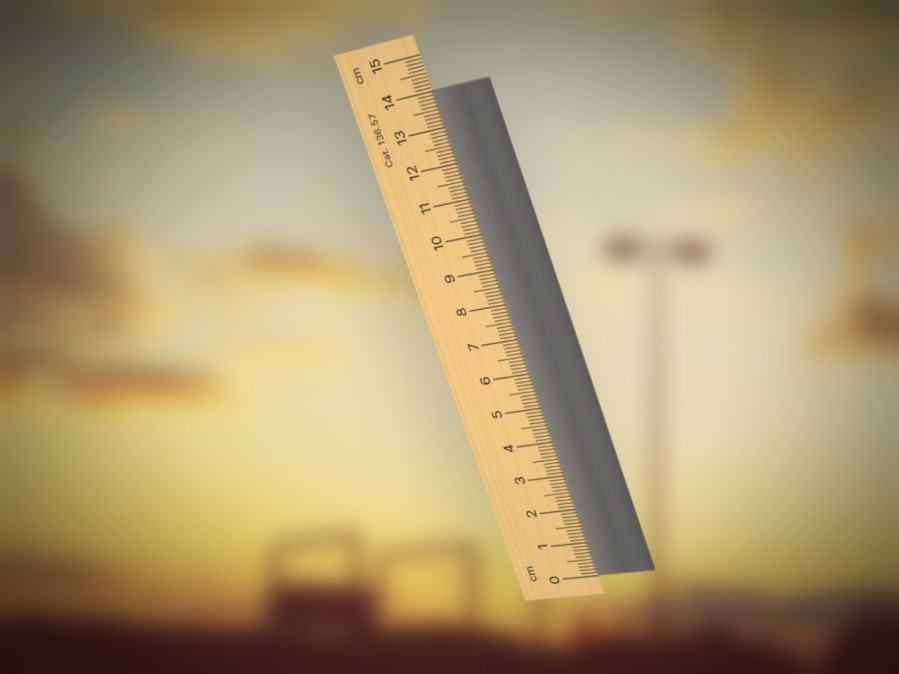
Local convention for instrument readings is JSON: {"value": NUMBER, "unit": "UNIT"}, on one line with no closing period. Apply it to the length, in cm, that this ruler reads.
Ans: {"value": 14, "unit": "cm"}
